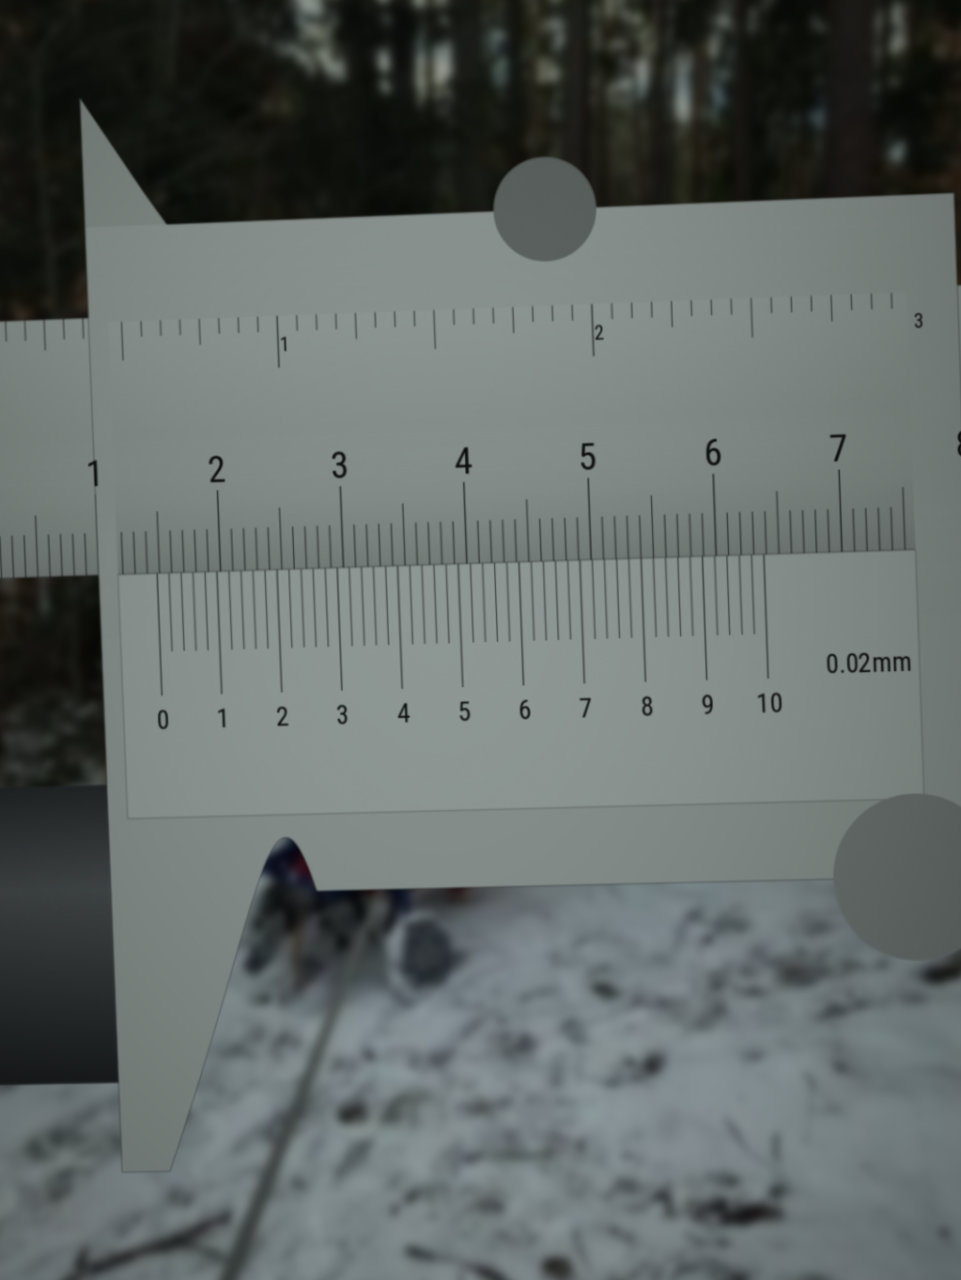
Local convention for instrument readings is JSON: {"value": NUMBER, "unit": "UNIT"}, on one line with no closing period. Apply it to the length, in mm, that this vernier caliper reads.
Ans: {"value": 14.8, "unit": "mm"}
